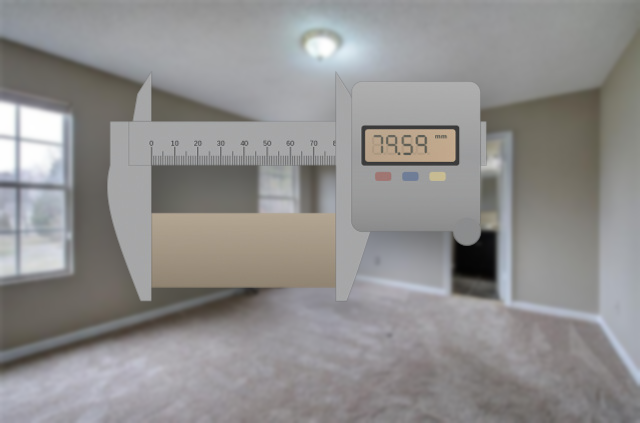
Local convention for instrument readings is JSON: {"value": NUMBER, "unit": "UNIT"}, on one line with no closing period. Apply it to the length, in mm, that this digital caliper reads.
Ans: {"value": 79.59, "unit": "mm"}
